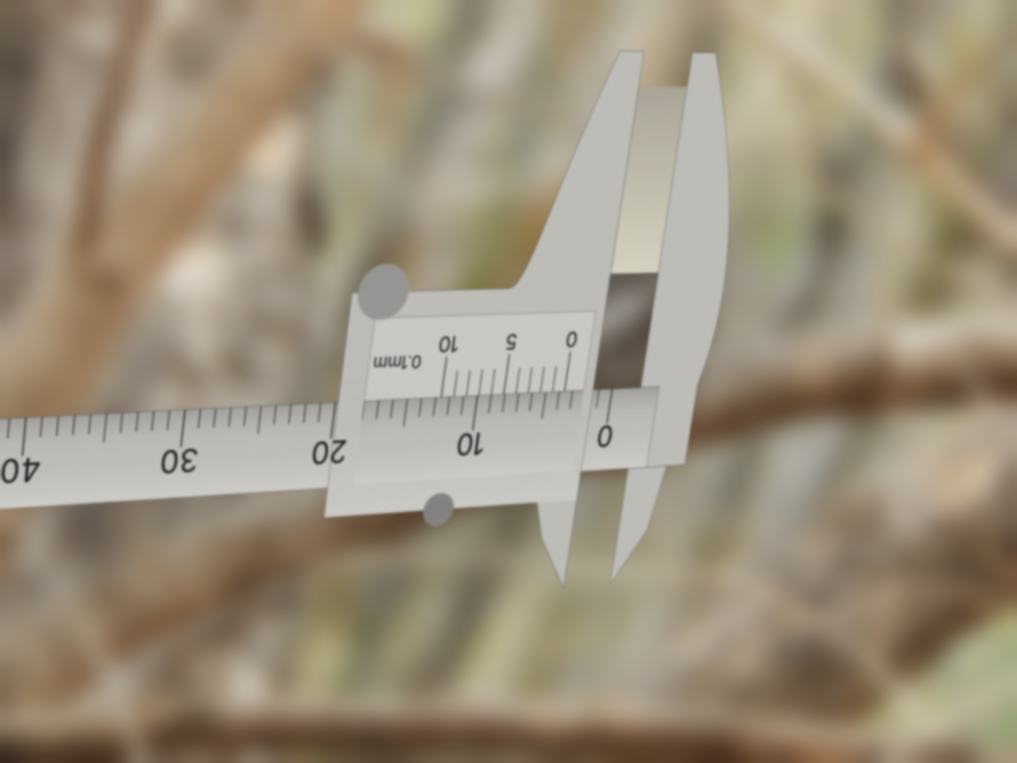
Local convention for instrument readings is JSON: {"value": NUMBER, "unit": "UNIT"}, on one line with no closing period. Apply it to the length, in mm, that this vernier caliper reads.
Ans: {"value": 3.6, "unit": "mm"}
